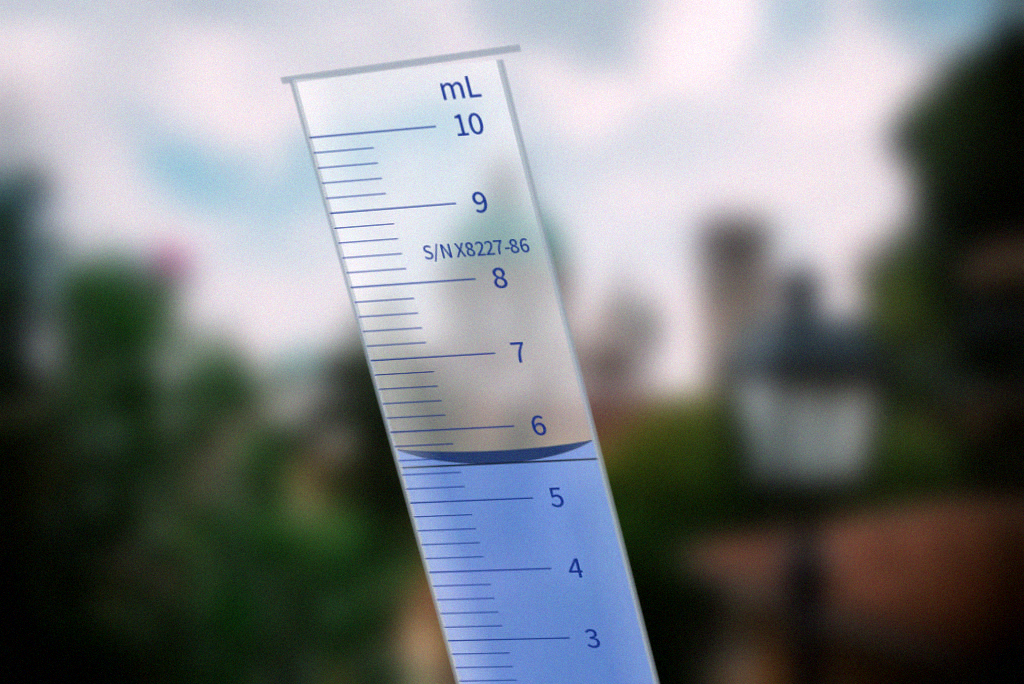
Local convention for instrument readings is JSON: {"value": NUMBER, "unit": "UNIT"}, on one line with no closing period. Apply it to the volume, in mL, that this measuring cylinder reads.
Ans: {"value": 5.5, "unit": "mL"}
